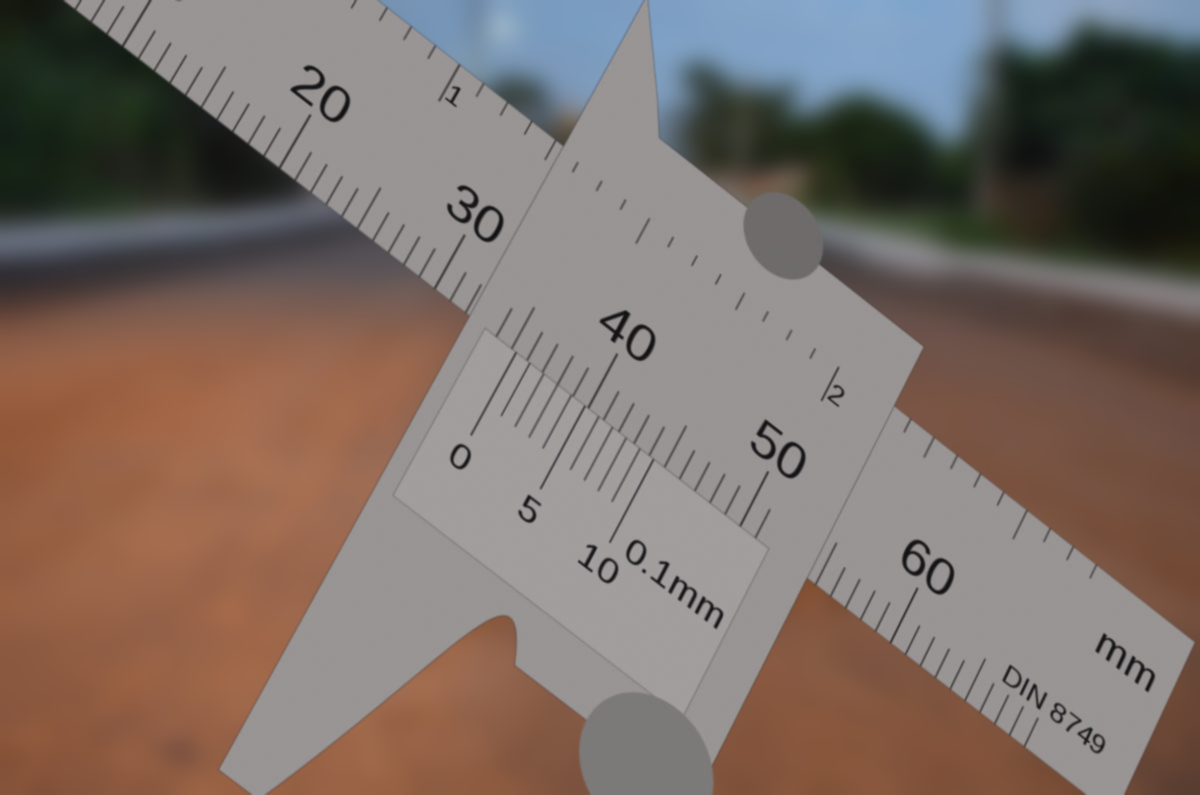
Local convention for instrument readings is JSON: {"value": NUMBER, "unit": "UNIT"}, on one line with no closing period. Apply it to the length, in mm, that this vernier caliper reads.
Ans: {"value": 35.3, "unit": "mm"}
